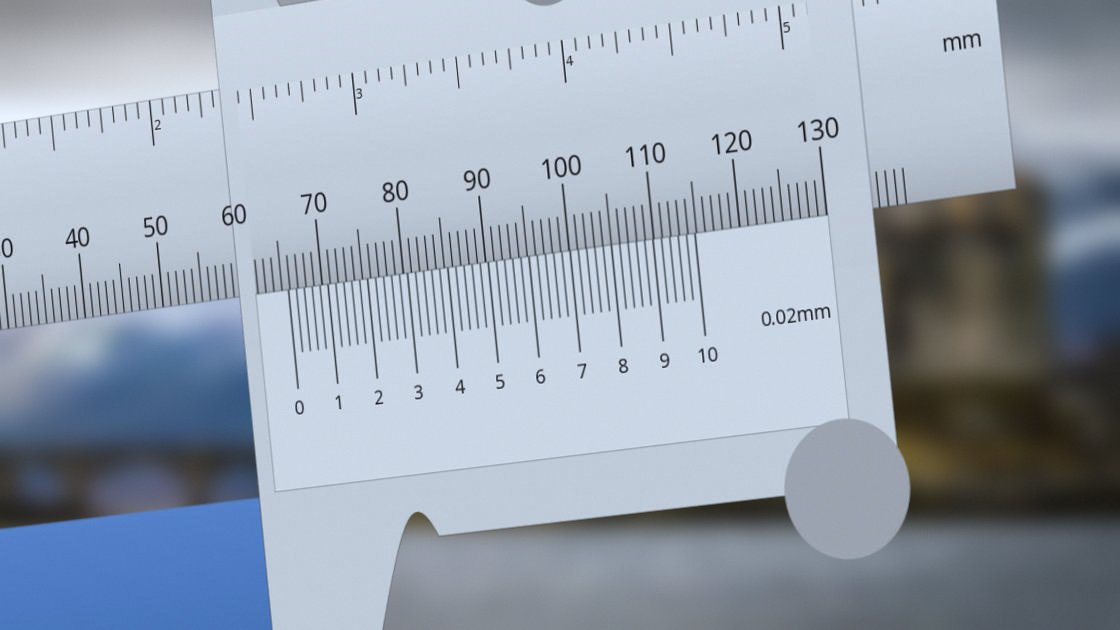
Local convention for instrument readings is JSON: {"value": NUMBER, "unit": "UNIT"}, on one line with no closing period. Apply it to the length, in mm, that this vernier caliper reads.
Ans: {"value": 65.8, "unit": "mm"}
